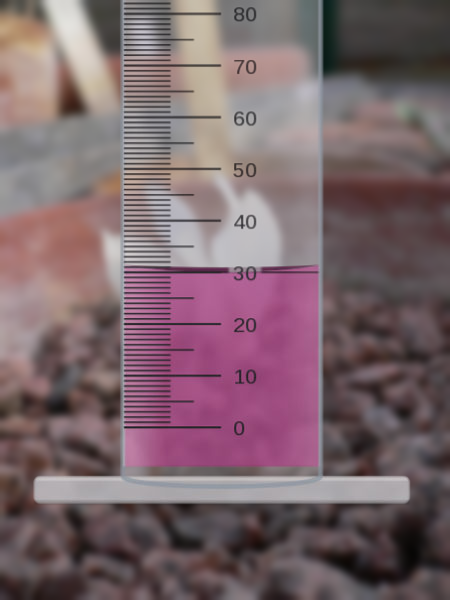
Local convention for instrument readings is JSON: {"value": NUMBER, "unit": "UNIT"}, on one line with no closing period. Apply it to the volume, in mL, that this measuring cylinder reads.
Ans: {"value": 30, "unit": "mL"}
